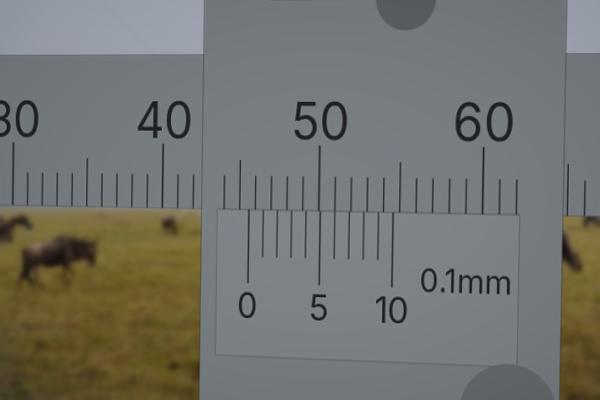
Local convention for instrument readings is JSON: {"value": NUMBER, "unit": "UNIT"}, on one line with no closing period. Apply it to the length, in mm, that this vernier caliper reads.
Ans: {"value": 45.6, "unit": "mm"}
